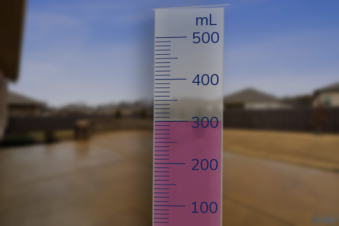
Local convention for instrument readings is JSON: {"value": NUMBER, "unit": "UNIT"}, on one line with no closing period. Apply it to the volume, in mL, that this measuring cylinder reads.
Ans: {"value": 300, "unit": "mL"}
